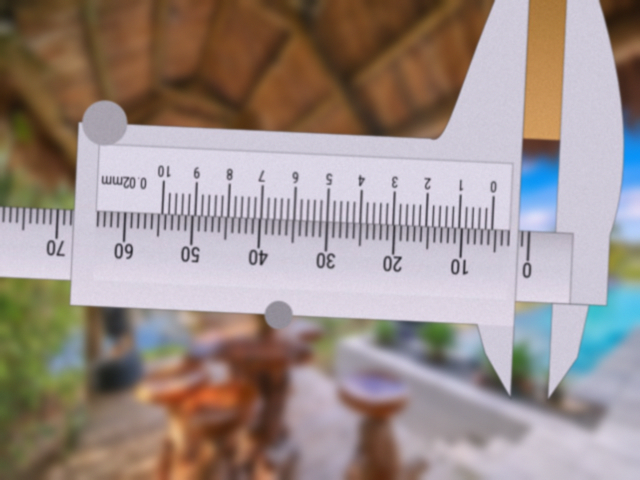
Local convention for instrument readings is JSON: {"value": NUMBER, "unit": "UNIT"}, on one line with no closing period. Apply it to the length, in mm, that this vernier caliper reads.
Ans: {"value": 5.5, "unit": "mm"}
